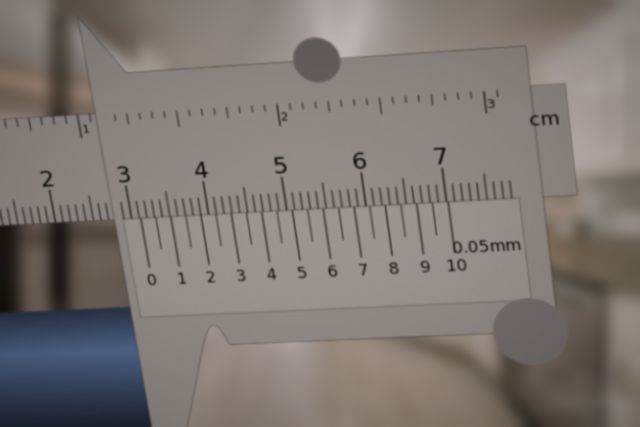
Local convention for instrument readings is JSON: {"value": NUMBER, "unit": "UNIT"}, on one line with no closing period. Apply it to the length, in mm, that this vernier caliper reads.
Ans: {"value": 31.2, "unit": "mm"}
